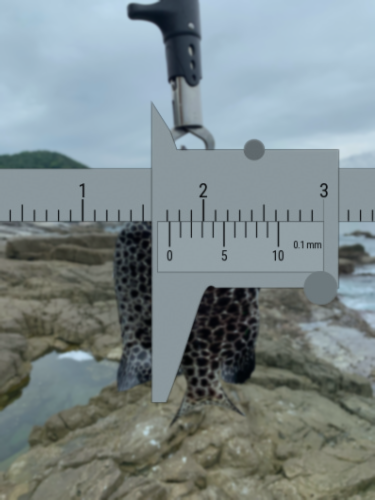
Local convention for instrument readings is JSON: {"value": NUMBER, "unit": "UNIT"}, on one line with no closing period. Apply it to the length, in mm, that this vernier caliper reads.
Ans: {"value": 17.2, "unit": "mm"}
